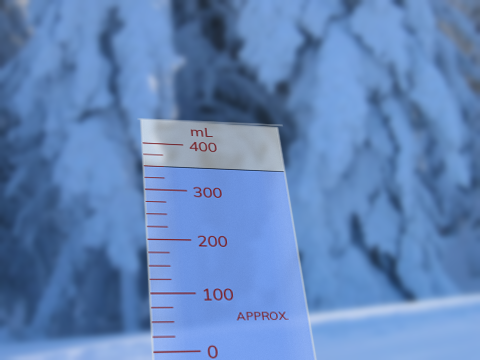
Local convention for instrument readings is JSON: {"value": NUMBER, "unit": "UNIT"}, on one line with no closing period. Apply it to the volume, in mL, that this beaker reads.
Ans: {"value": 350, "unit": "mL"}
